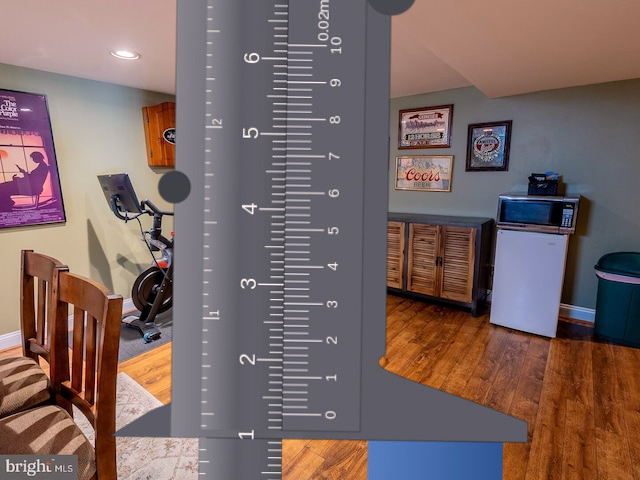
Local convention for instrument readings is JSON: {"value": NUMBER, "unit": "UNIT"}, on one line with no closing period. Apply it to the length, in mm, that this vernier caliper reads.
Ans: {"value": 12.8, "unit": "mm"}
